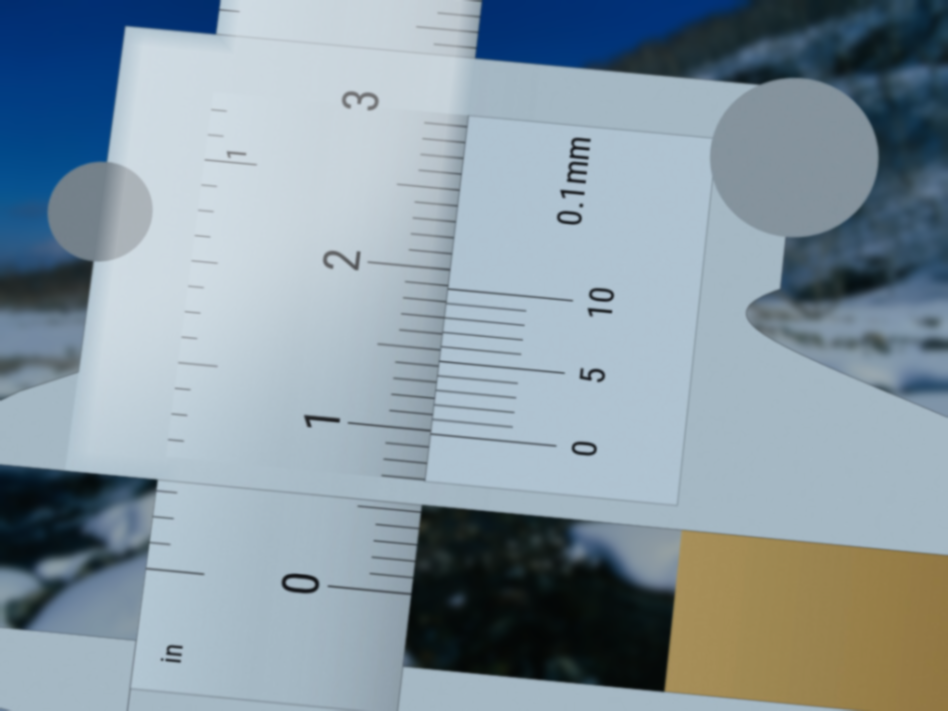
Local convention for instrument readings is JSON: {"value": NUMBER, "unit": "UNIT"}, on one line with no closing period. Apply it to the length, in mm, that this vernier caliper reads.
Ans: {"value": 9.8, "unit": "mm"}
